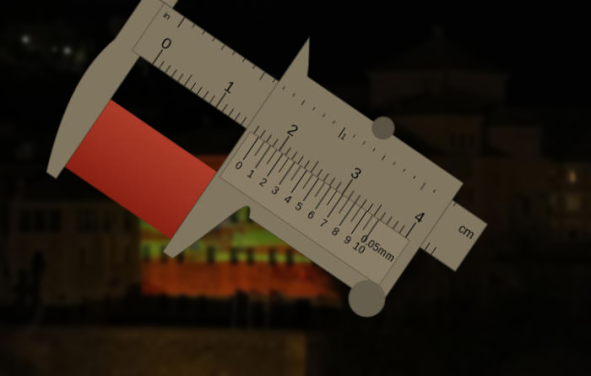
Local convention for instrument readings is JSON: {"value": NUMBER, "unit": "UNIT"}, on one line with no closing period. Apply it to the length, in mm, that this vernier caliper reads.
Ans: {"value": 16.8, "unit": "mm"}
